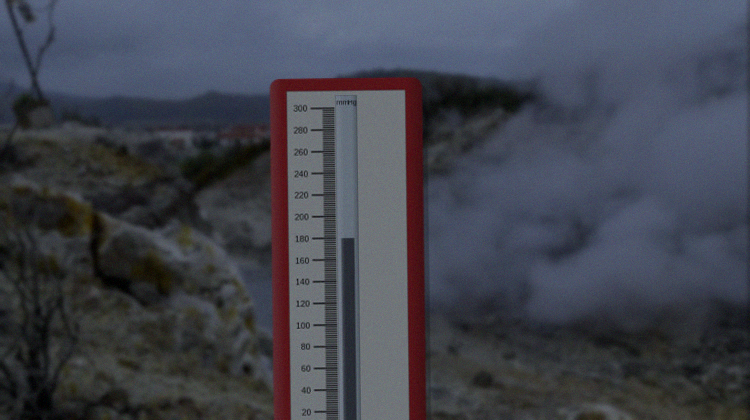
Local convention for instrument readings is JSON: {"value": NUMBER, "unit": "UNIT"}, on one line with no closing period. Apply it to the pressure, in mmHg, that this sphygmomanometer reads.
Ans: {"value": 180, "unit": "mmHg"}
